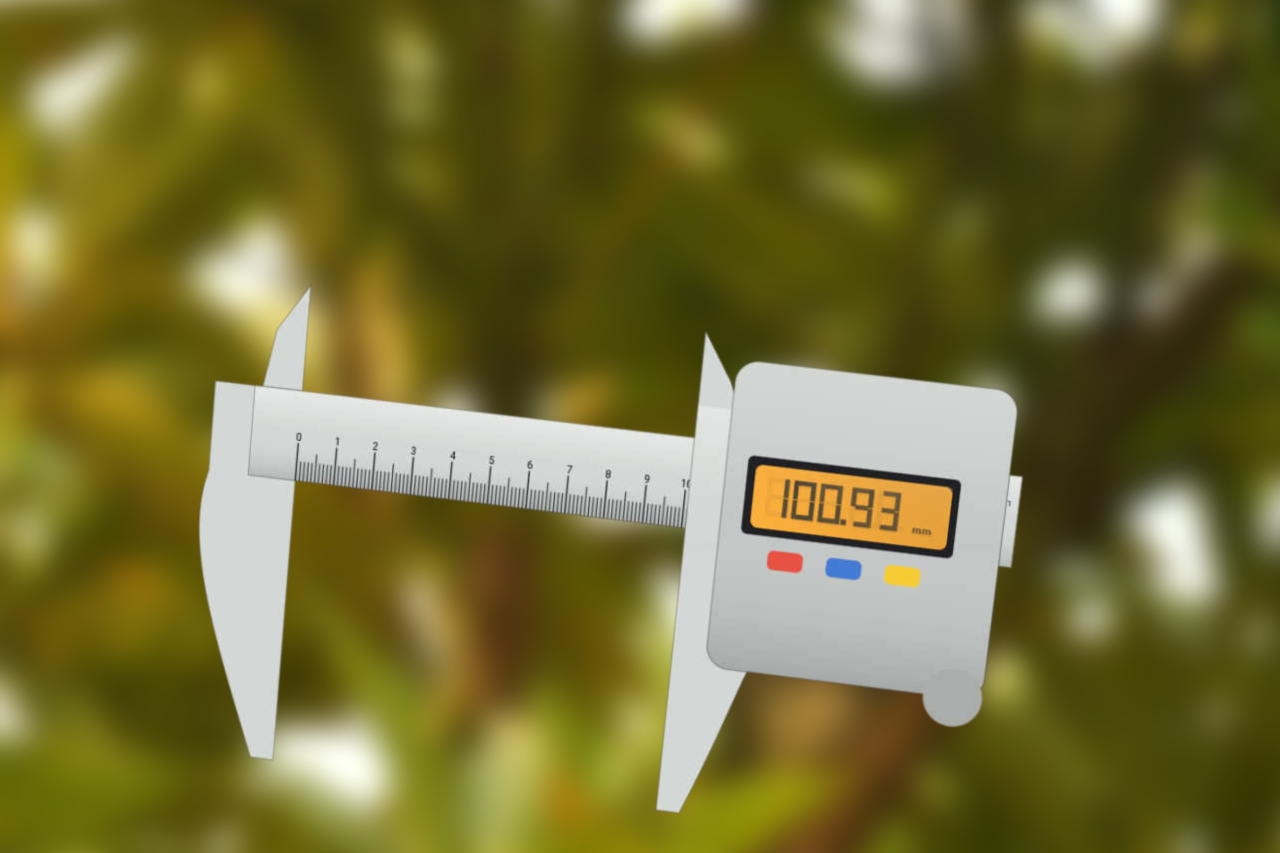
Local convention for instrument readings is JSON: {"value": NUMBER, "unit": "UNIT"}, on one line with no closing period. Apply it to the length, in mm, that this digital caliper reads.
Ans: {"value": 100.93, "unit": "mm"}
